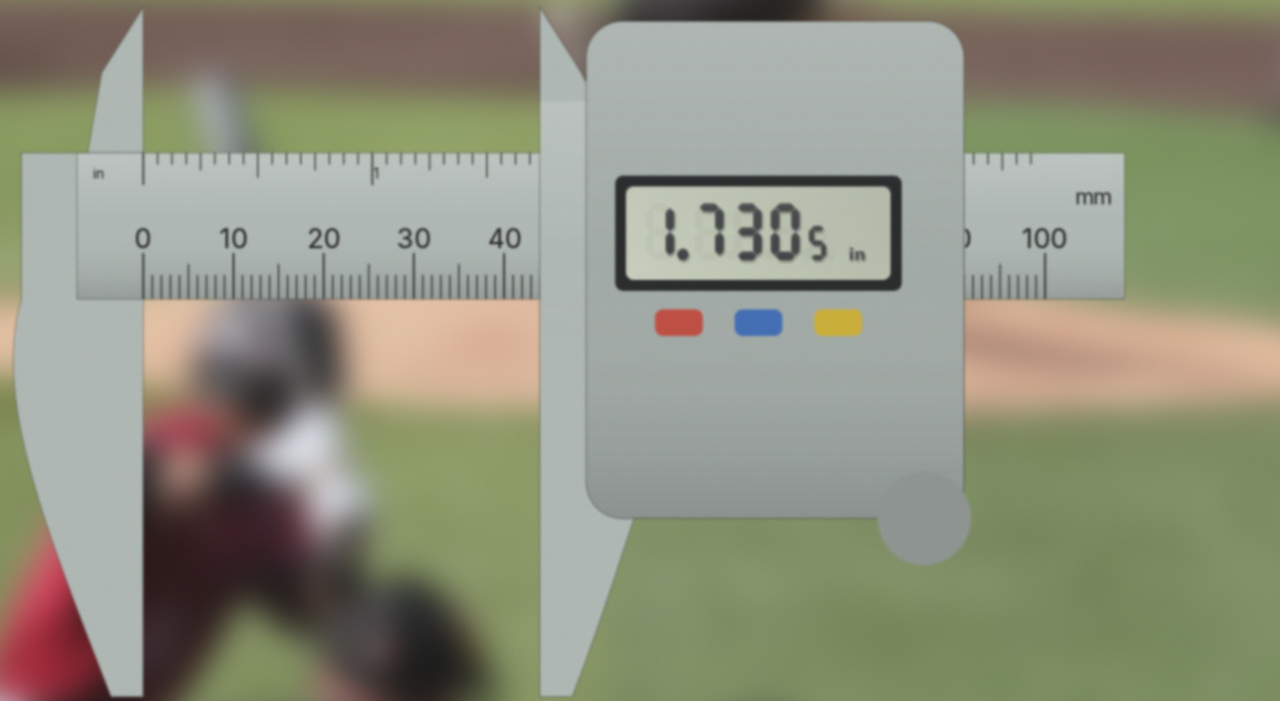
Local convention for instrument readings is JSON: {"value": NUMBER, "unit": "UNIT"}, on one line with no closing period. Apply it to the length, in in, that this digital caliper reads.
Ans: {"value": 1.7305, "unit": "in"}
